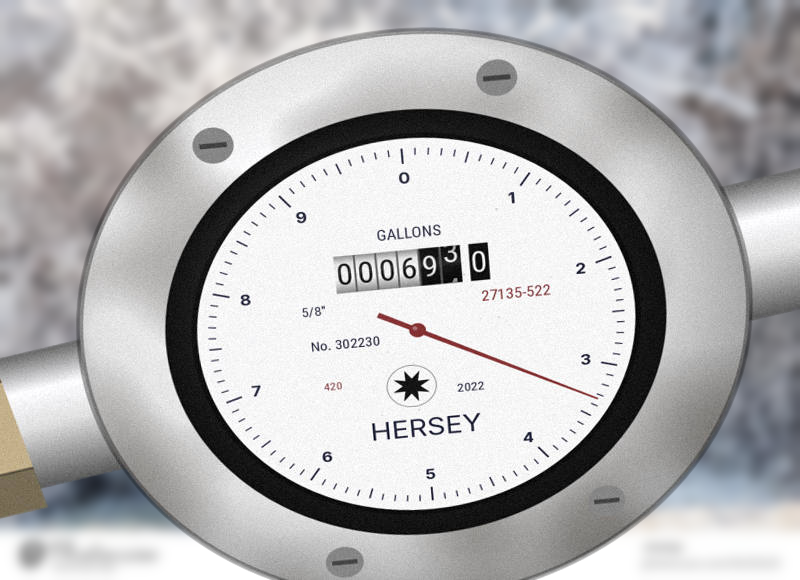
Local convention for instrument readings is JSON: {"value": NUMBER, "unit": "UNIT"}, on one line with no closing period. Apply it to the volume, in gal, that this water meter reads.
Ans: {"value": 6933.3, "unit": "gal"}
